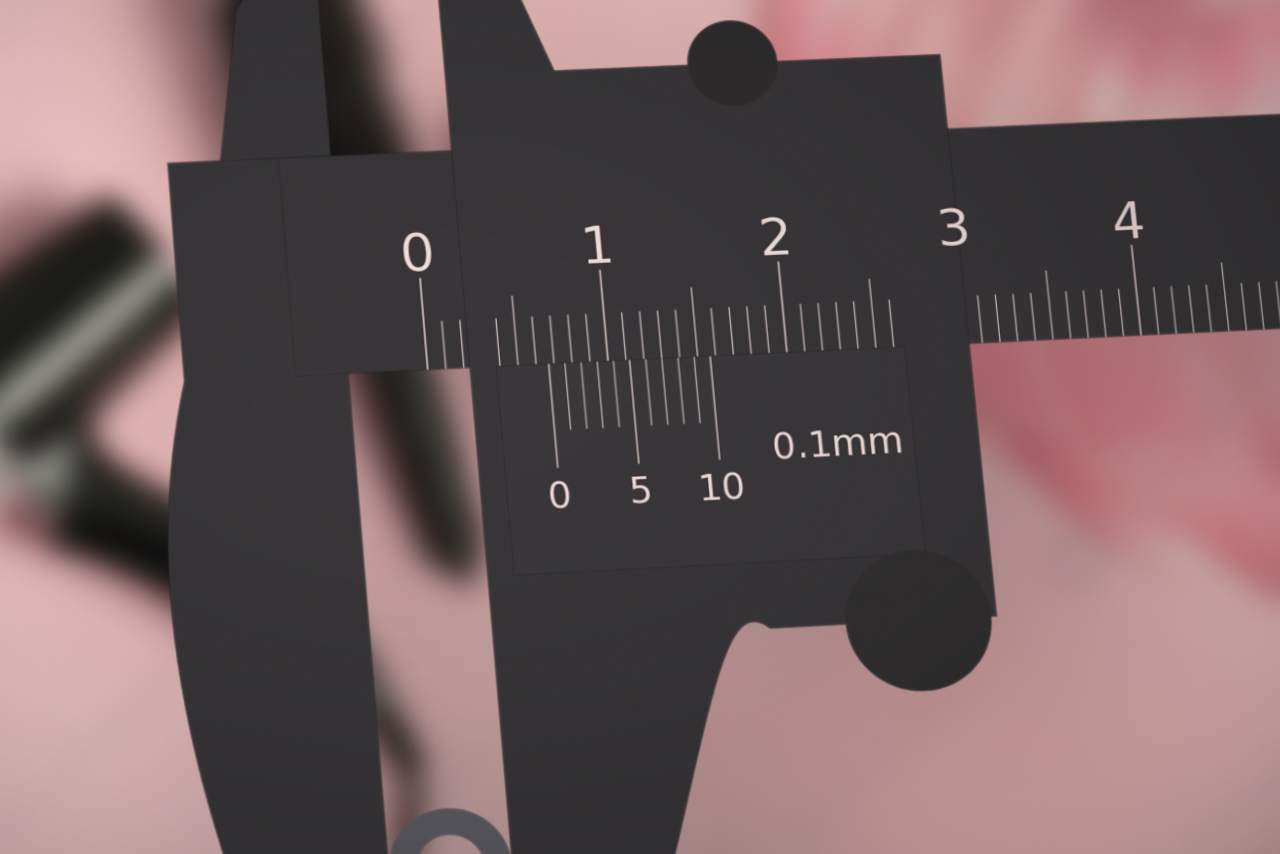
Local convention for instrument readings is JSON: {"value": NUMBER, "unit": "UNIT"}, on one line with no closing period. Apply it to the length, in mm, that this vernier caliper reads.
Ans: {"value": 6.7, "unit": "mm"}
